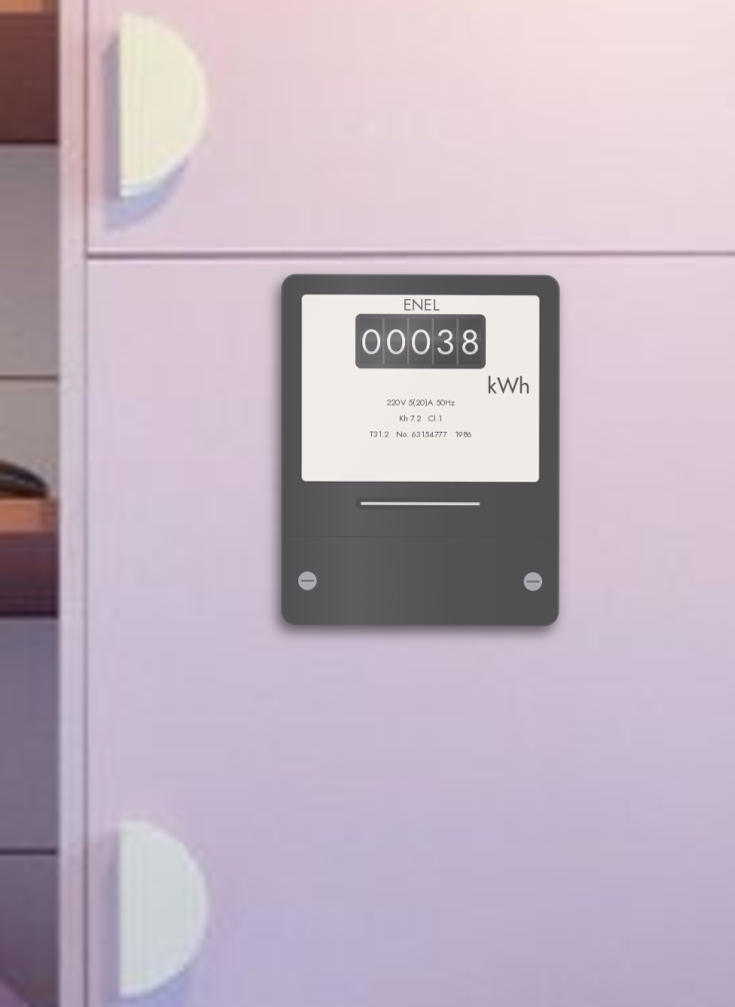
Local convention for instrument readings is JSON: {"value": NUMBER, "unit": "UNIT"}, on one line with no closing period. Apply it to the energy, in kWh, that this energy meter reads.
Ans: {"value": 38, "unit": "kWh"}
